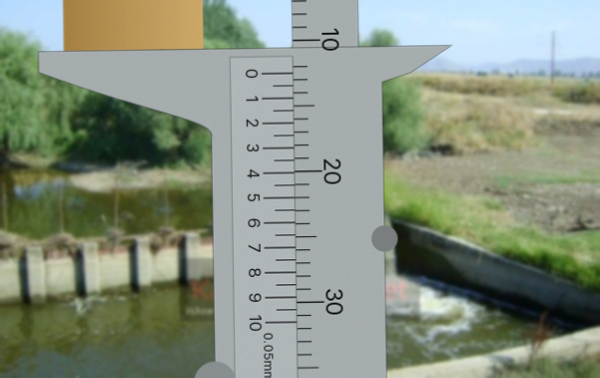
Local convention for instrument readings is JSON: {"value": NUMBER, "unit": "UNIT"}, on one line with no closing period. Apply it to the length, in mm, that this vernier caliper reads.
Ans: {"value": 12.5, "unit": "mm"}
